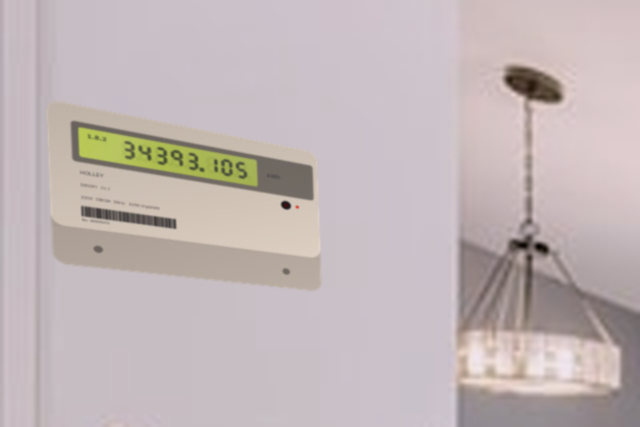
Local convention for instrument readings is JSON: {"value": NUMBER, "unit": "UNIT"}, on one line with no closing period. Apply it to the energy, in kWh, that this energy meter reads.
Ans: {"value": 34393.105, "unit": "kWh"}
